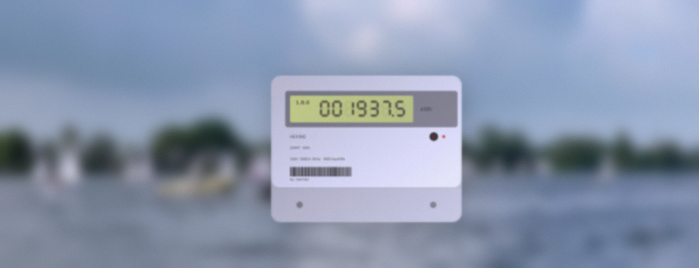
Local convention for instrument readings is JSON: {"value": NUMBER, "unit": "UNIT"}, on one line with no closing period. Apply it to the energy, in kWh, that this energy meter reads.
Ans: {"value": 1937.5, "unit": "kWh"}
